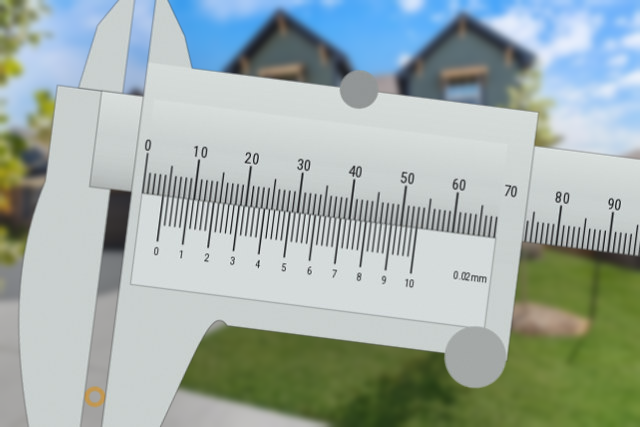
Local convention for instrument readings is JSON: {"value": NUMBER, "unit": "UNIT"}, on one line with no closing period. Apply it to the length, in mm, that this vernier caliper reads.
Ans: {"value": 4.0, "unit": "mm"}
